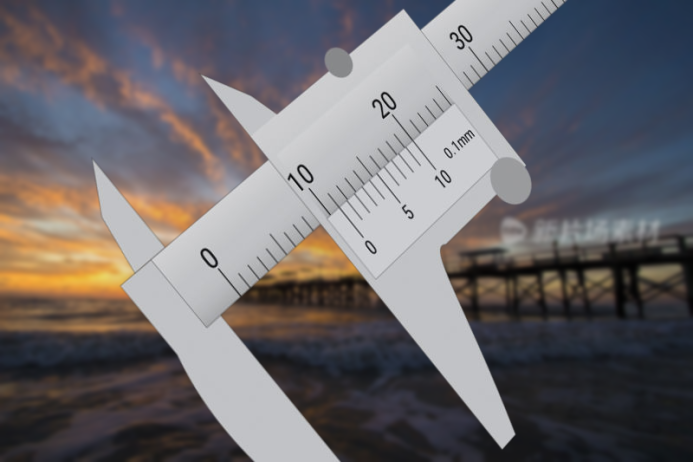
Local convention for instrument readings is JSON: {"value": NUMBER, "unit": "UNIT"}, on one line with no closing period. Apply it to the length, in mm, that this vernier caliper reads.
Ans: {"value": 11.0, "unit": "mm"}
